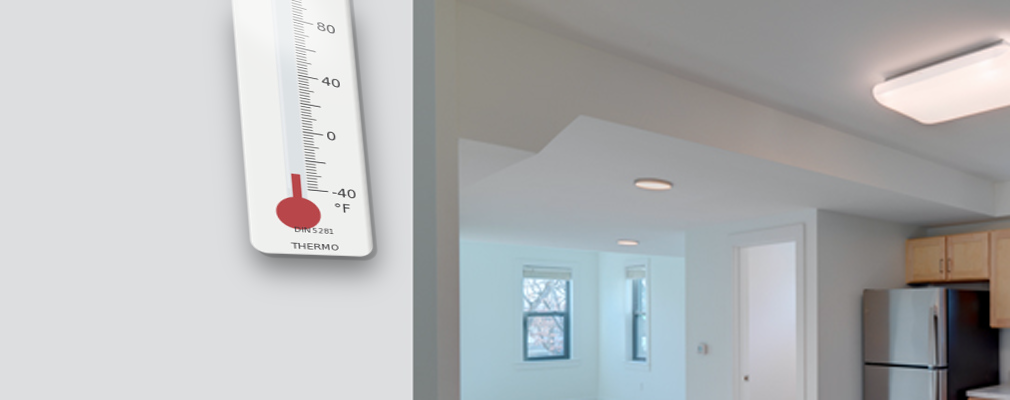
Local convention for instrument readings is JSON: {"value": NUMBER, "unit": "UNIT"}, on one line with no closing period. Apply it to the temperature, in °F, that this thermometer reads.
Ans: {"value": -30, "unit": "°F"}
